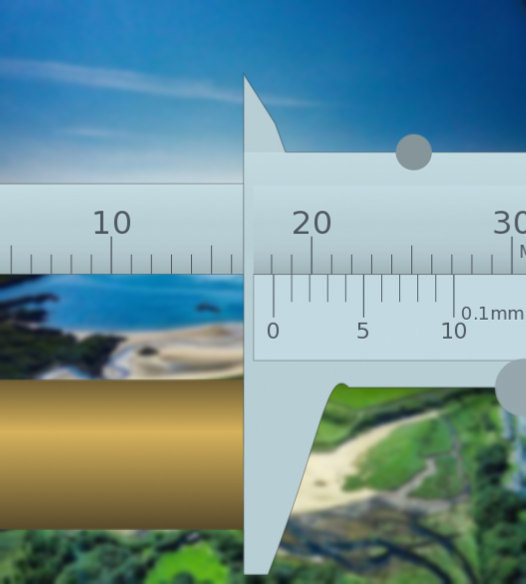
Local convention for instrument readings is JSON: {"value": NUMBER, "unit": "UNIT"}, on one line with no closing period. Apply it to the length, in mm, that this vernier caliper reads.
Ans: {"value": 18.1, "unit": "mm"}
